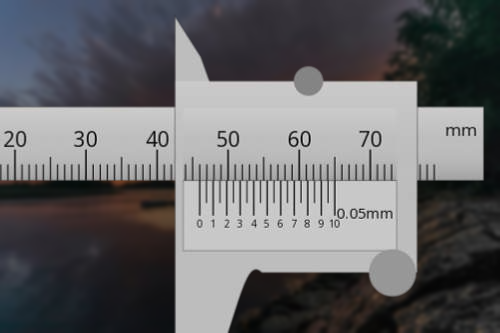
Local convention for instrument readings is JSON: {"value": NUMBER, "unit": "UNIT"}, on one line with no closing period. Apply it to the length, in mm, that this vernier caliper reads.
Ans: {"value": 46.0, "unit": "mm"}
